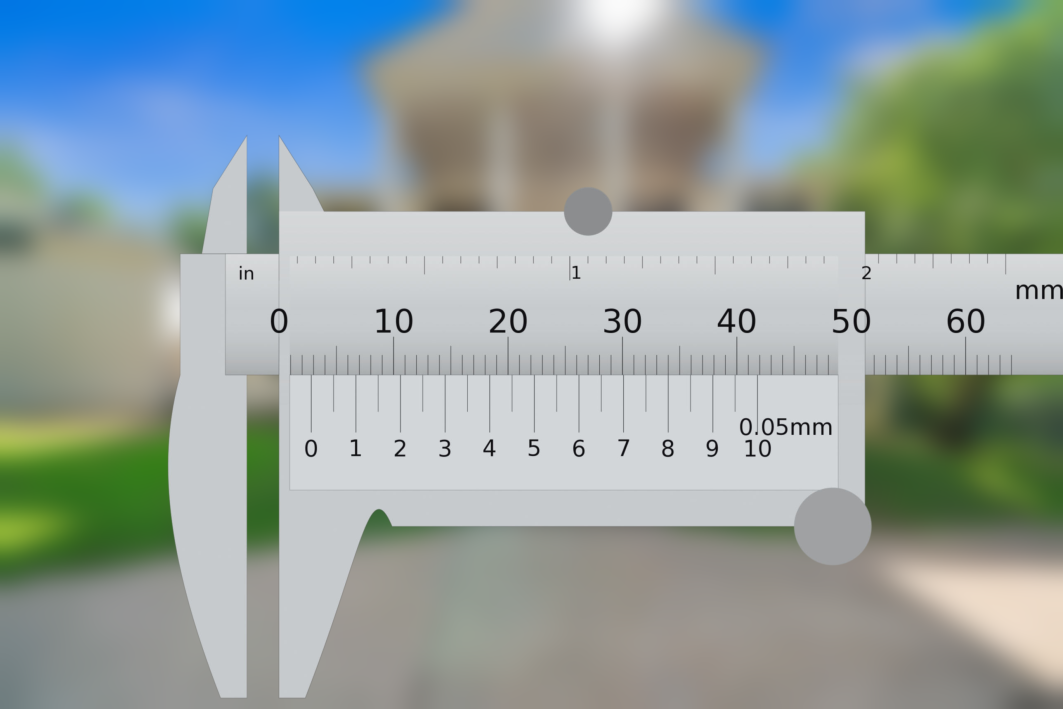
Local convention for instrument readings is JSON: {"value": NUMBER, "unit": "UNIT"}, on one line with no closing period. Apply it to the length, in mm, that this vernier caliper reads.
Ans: {"value": 2.8, "unit": "mm"}
